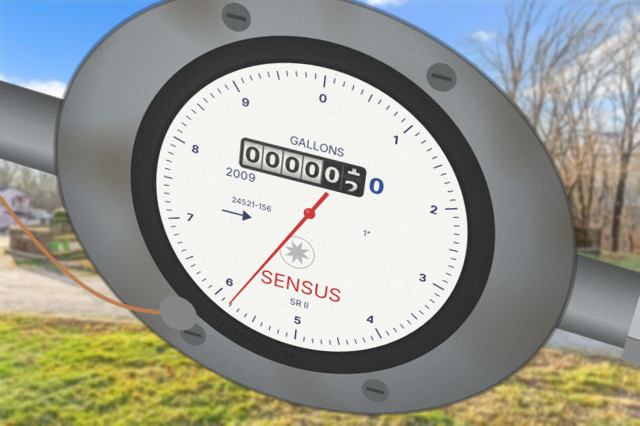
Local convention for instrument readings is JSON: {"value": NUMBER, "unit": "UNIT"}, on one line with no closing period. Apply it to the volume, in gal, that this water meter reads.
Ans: {"value": 15.8, "unit": "gal"}
